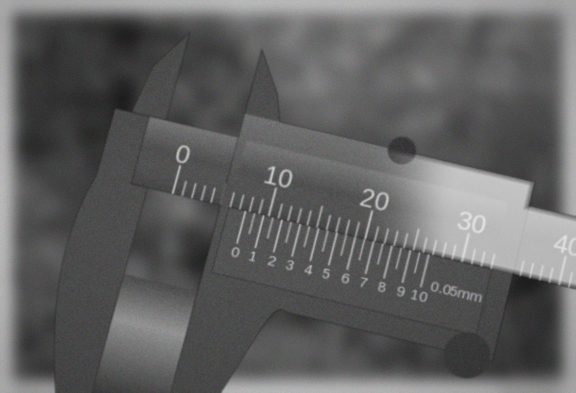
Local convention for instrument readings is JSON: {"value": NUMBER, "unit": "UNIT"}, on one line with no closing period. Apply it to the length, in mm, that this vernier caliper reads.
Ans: {"value": 7.6, "unit": "mm"}
